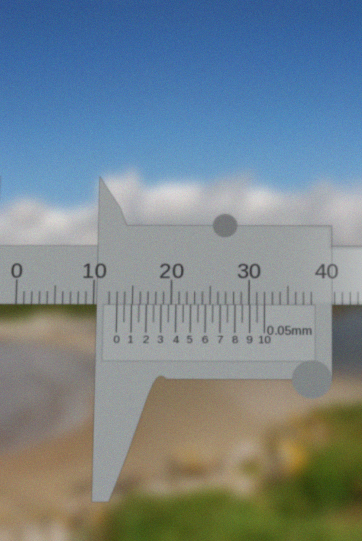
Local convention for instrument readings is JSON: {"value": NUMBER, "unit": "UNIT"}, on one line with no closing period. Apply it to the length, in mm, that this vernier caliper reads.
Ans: {"value": 13.0, "unit": "mm"}
